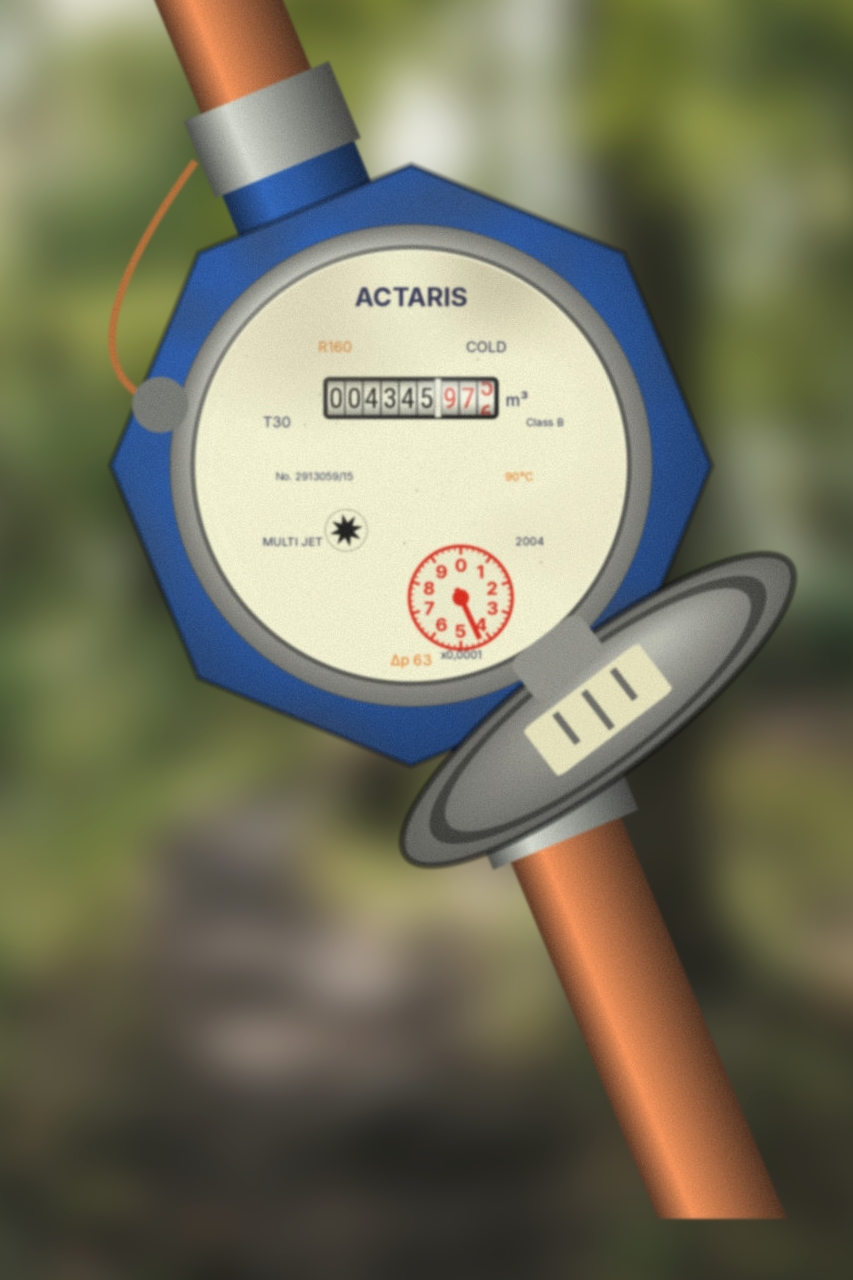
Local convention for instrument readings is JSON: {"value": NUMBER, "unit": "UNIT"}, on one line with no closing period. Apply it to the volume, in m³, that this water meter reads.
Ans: {"value": 4345.9754, "unit": "m³"}
